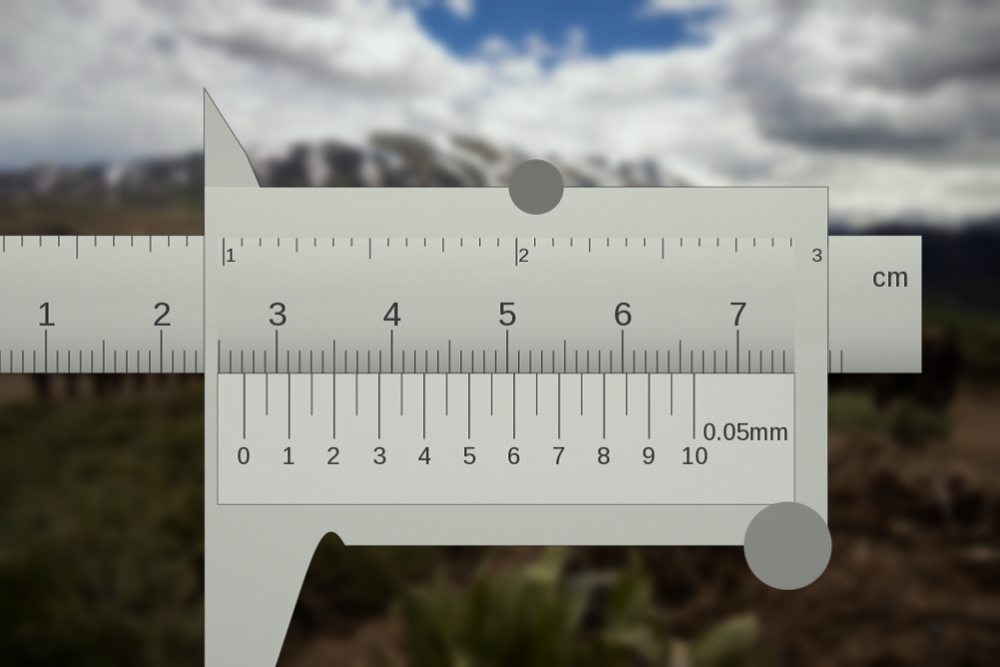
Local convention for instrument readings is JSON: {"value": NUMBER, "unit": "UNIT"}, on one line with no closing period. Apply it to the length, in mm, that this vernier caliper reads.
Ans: {"value": 27.2, "unit": "mm"}
